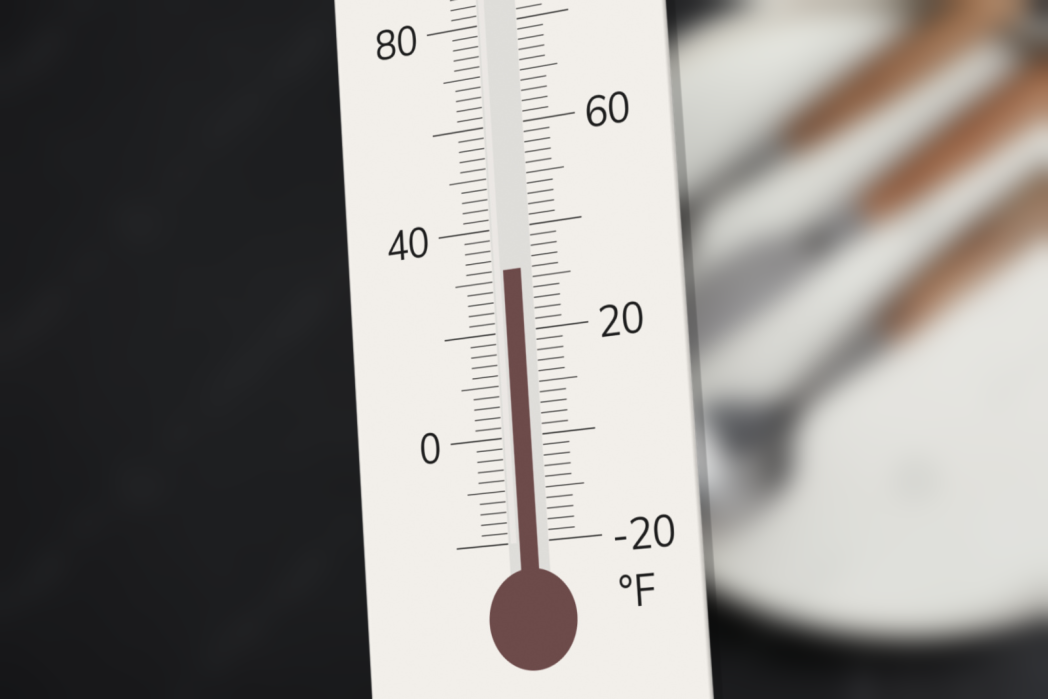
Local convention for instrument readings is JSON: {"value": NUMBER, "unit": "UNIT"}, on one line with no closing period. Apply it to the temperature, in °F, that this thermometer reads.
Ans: {"value": 32, "unit": "°F"}
